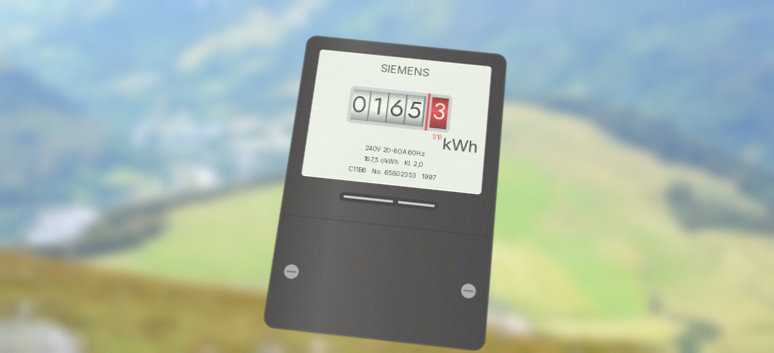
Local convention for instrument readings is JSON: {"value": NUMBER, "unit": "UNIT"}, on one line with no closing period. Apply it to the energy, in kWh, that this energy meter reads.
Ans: {"value": 165.3, "unit": "kWh"}
